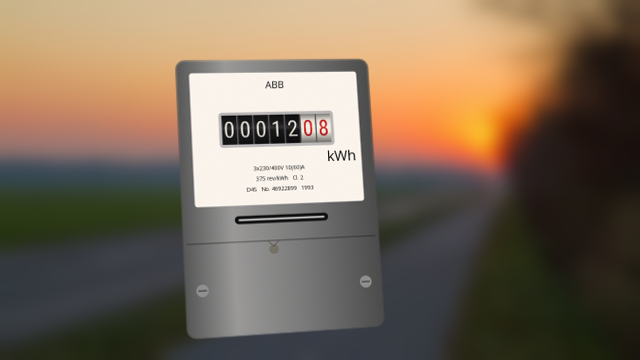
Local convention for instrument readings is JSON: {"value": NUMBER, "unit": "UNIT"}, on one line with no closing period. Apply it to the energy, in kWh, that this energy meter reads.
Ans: {"value": 12.08, "unit": "kWh"}
